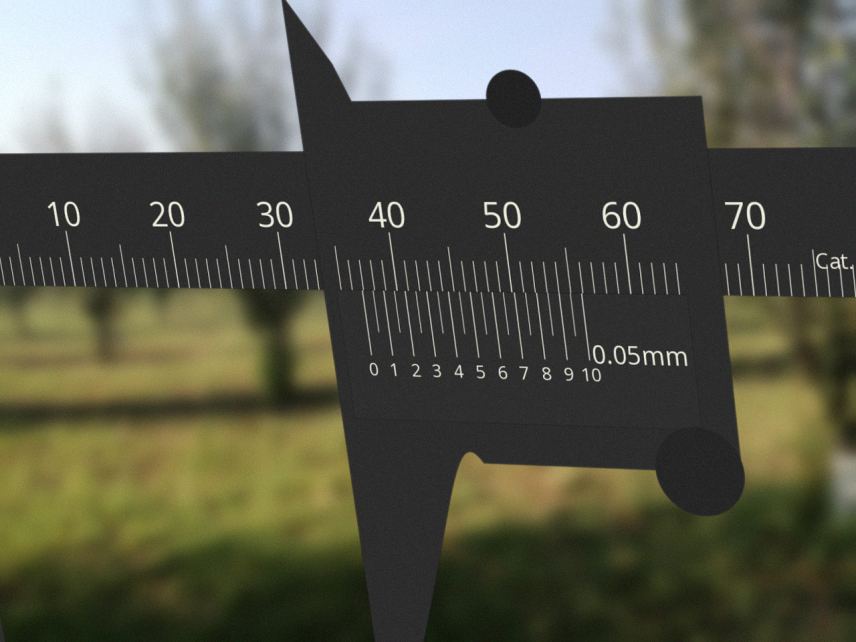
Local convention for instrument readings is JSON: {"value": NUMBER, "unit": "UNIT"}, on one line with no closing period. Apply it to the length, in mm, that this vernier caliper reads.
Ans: {"value": 36.9, "unit": "mm"}
